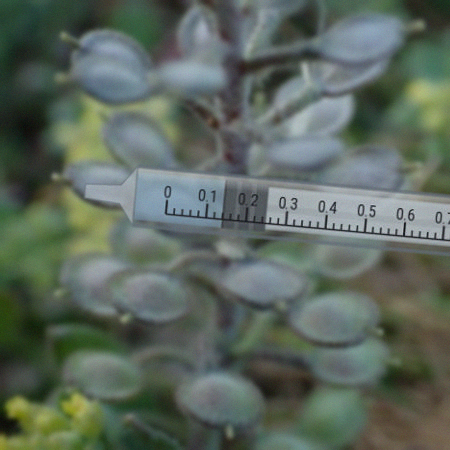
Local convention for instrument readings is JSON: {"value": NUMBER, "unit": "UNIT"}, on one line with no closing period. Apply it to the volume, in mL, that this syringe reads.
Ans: {"value": 0.14, "unit": "mL"}
